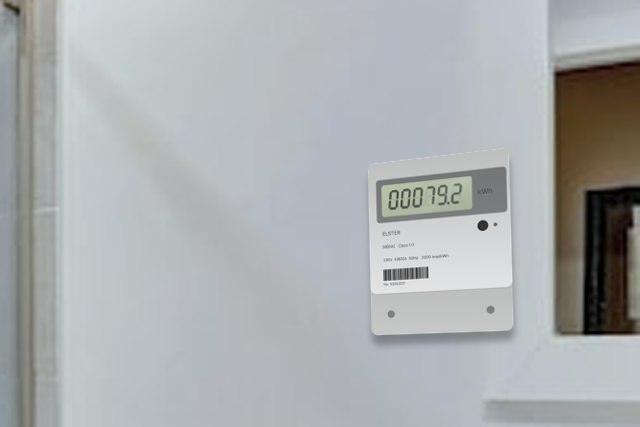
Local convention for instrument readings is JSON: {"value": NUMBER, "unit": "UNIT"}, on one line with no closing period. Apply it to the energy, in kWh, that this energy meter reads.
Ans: {"value": 79.2, "unit": "kWh"}
